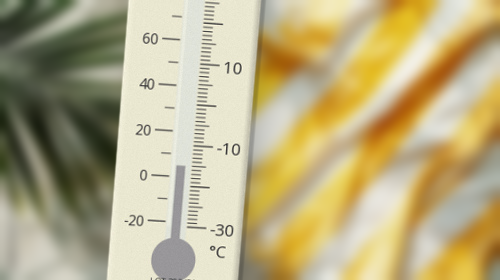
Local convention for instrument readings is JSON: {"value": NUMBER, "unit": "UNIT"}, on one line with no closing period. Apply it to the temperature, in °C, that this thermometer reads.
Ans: {"value": -15, "unit": "°C"}
